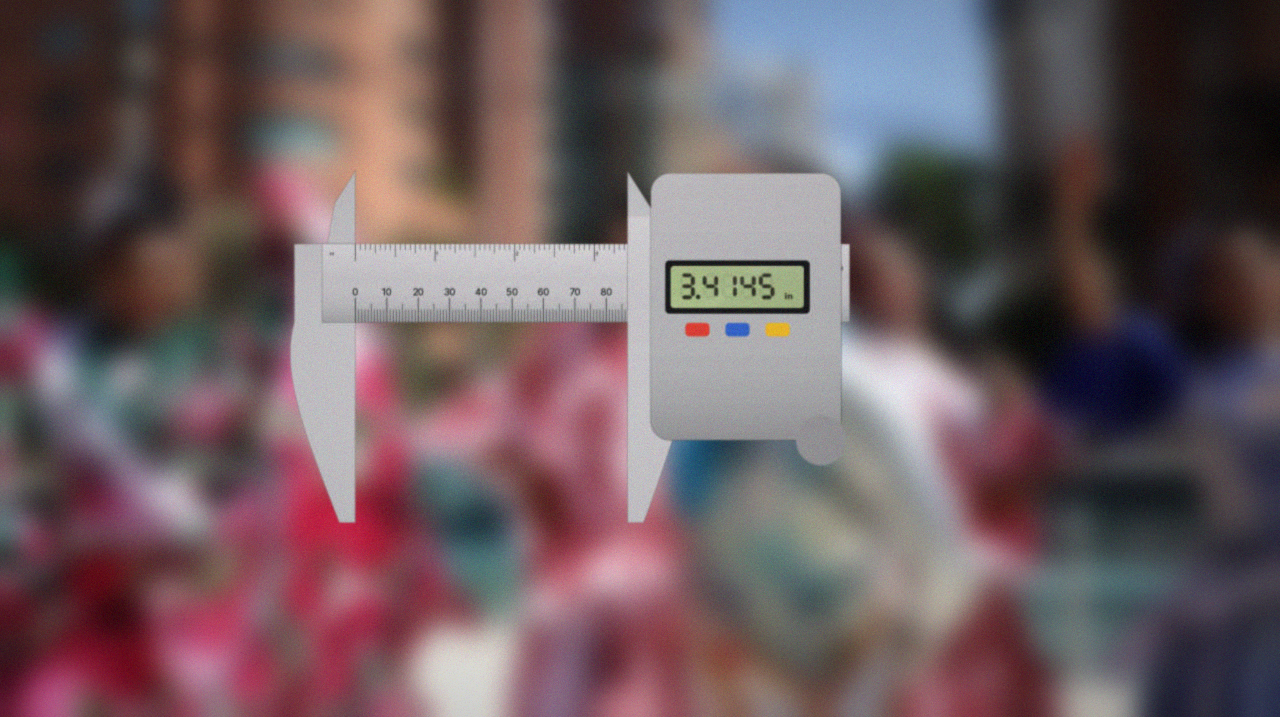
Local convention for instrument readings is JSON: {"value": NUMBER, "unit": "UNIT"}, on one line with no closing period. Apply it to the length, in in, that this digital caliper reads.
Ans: {"value": 3.4145, "unit": "in"}
